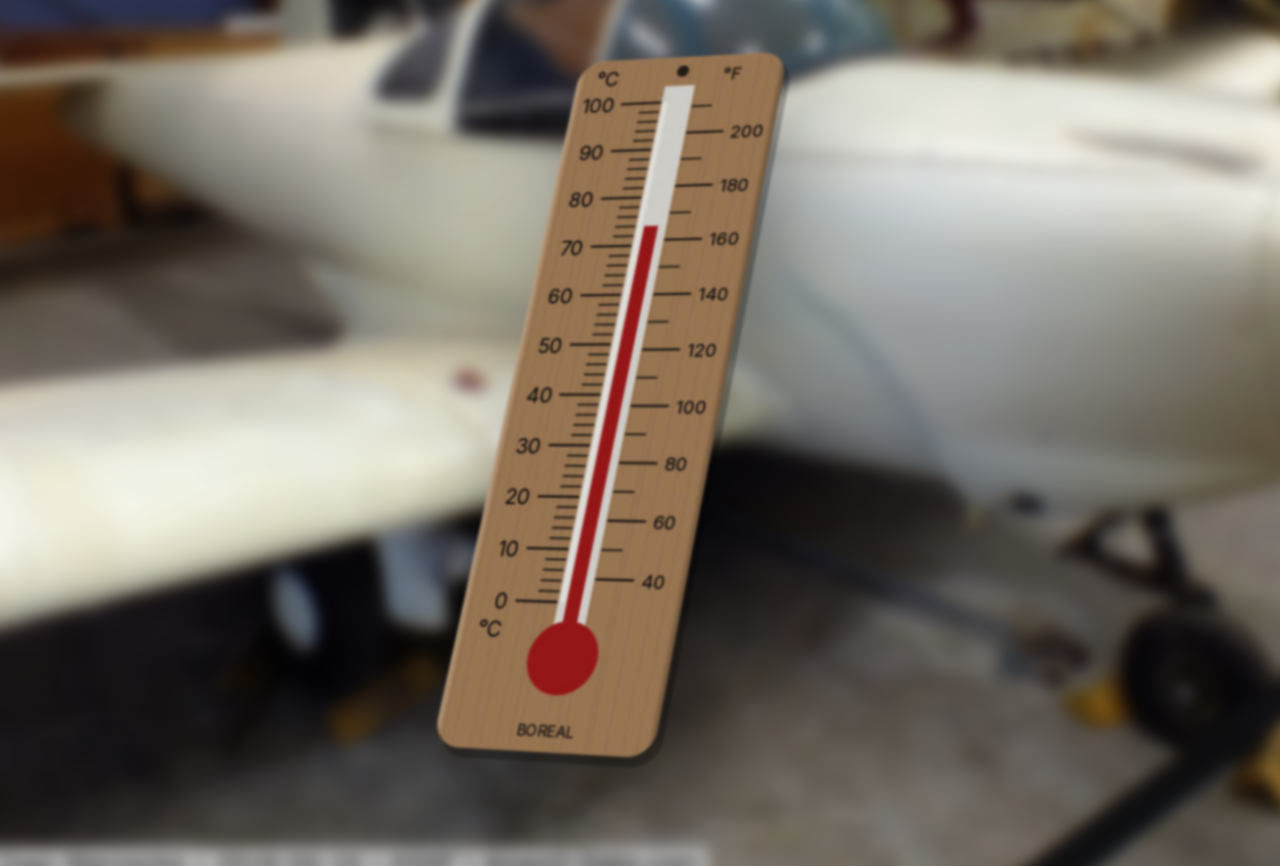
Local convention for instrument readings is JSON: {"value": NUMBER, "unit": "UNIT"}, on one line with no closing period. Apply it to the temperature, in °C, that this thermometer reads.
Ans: {"value": 74, "unit": "°C"}
